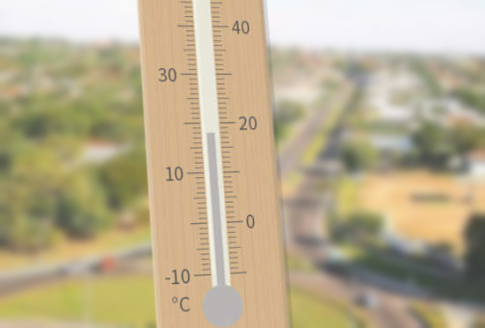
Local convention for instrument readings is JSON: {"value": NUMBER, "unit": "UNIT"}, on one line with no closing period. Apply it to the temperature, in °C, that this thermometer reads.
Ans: {"value": 18, "unit": "°C"}
